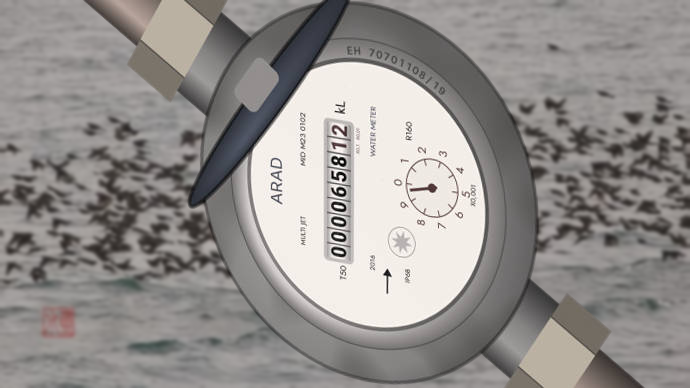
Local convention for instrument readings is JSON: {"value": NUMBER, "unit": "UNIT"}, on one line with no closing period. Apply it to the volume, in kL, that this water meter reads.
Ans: {"value": 658.119, "unit": "kL"}
